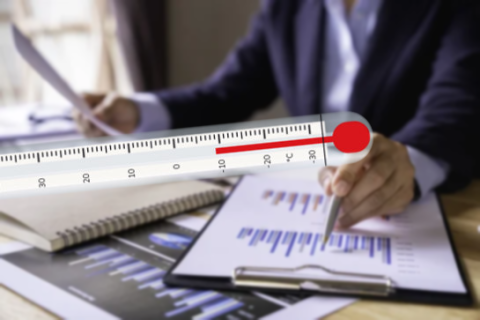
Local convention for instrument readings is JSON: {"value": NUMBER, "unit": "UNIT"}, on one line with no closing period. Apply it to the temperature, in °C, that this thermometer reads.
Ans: {"value": -9, "unit": "°C"}
